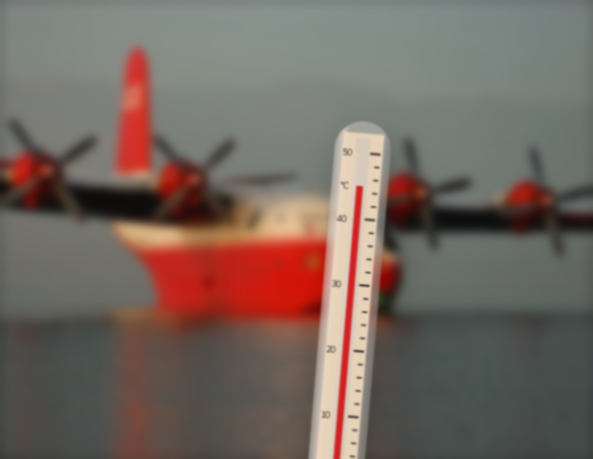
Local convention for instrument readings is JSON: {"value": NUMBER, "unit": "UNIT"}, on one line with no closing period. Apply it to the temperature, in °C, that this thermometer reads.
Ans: {"value": 45, "unit": "°C"}
